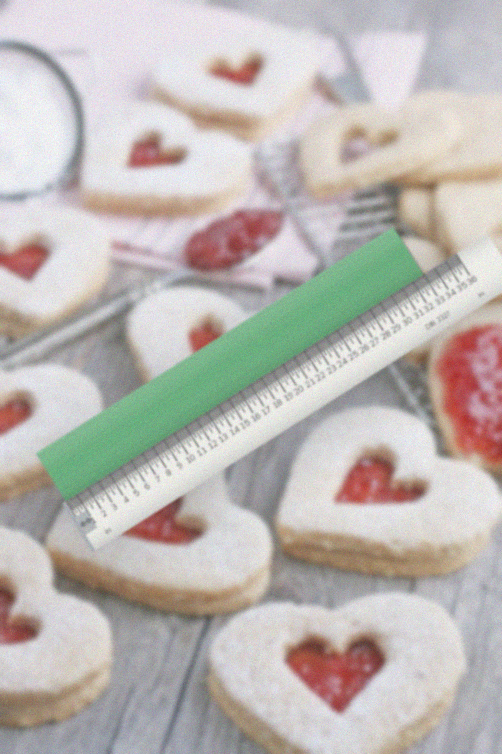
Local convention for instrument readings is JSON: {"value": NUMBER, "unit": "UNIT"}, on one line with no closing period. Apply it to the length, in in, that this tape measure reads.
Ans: {"value": 33, "unit": "in"}
